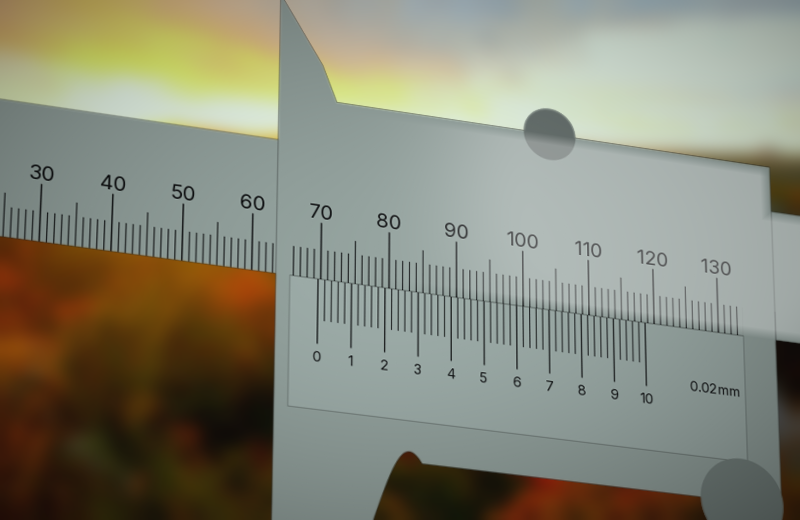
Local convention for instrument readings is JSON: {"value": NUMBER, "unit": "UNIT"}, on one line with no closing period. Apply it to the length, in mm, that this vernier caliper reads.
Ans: {"value": 69.6, "unit": "mm"}
